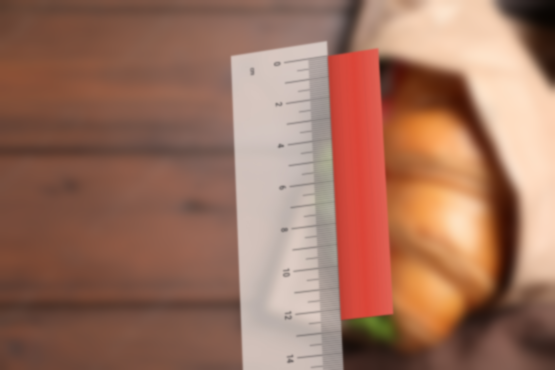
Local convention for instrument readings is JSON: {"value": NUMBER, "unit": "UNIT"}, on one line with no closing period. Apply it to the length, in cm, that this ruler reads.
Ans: {"value": 12.5, "unit": "cm"}
